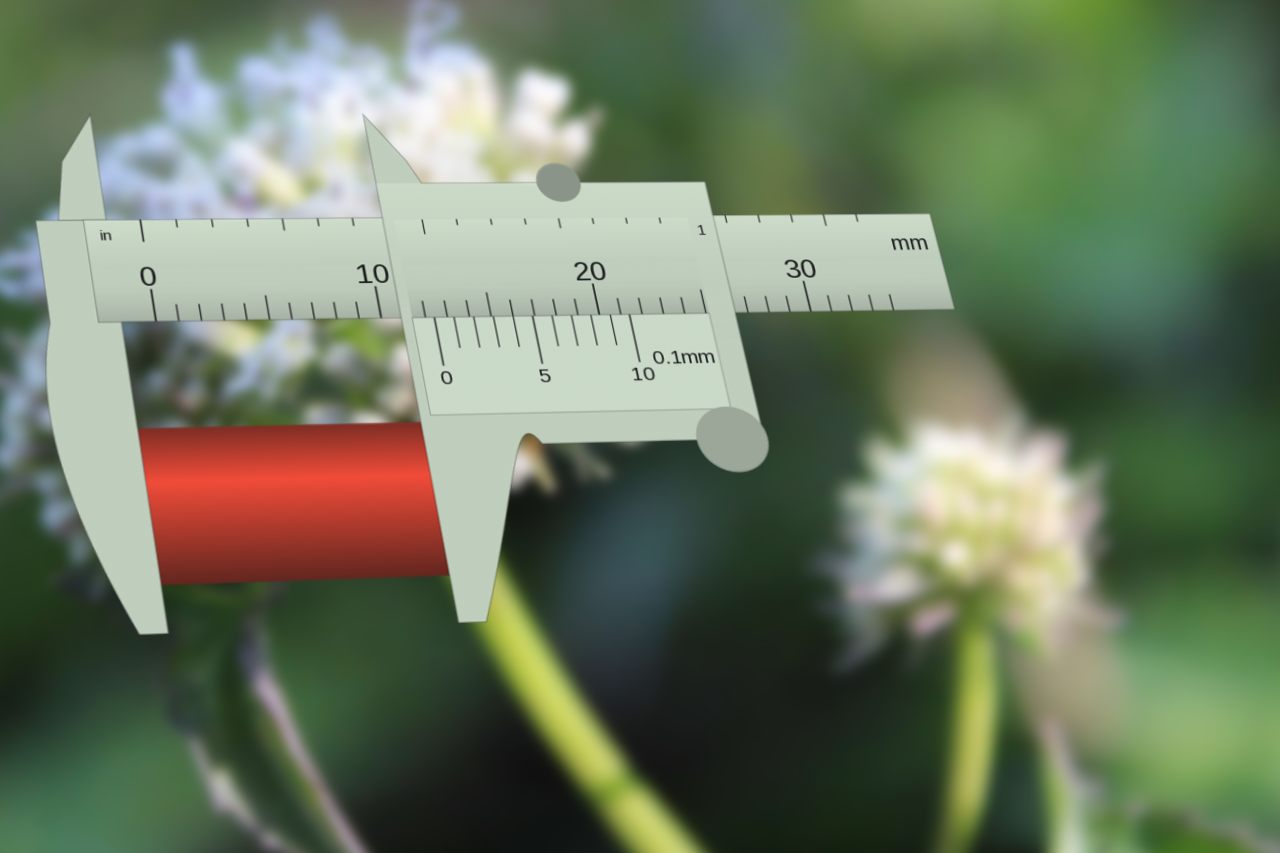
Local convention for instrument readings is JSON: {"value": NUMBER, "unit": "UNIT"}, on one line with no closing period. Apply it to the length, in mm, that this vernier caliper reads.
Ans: {"value": 12.4, "unit": "mm"}
